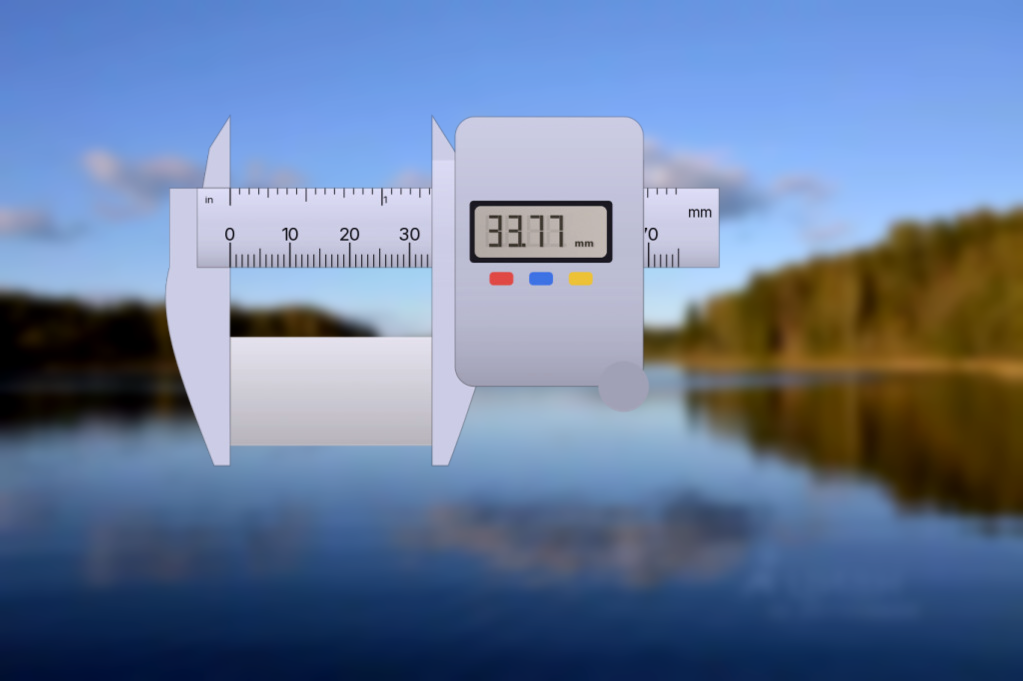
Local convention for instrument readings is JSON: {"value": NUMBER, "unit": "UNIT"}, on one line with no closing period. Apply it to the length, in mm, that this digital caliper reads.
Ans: {"value": 33.77, "unit": "mm"}
